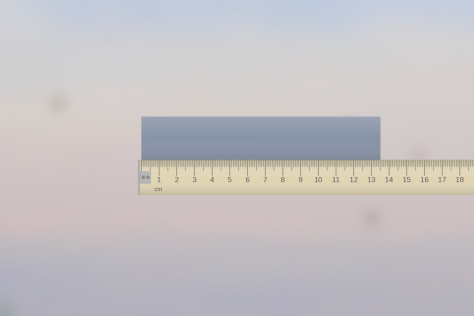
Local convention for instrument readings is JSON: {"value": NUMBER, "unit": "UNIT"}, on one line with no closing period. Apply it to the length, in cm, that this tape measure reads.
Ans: {"value": 13.5, "unit": "cm"}
